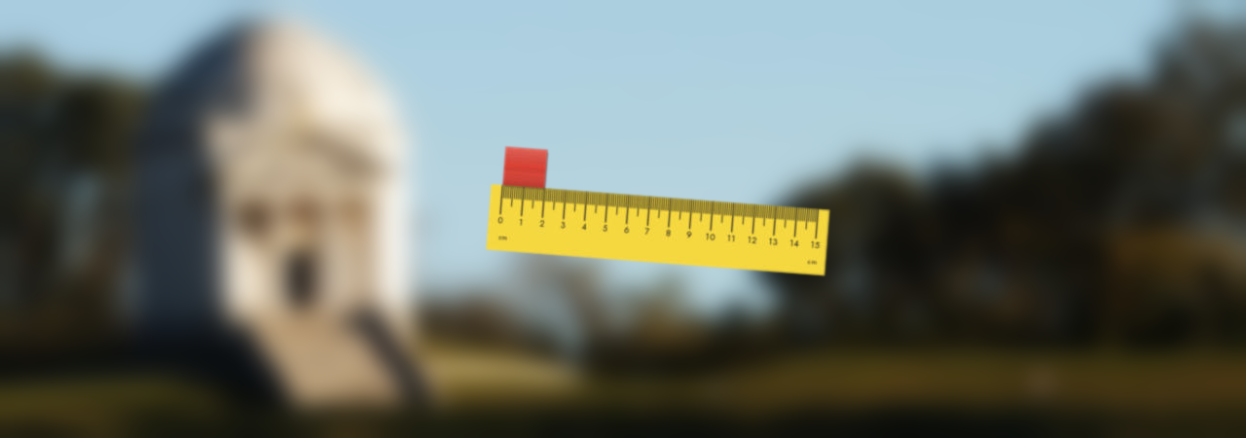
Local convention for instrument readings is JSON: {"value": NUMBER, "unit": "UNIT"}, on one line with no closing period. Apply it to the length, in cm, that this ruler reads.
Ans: {"value": 2, "unit": "cm"}
